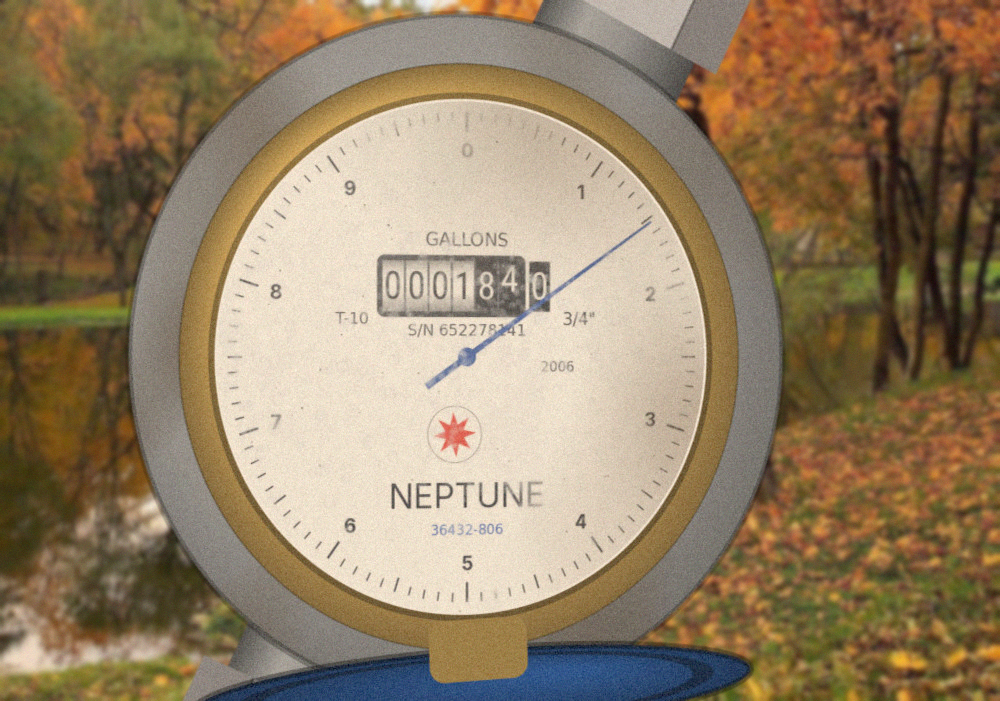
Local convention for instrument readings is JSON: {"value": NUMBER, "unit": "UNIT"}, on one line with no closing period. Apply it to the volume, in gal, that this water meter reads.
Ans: {"value": 1841.5, "unit": "gal"}
